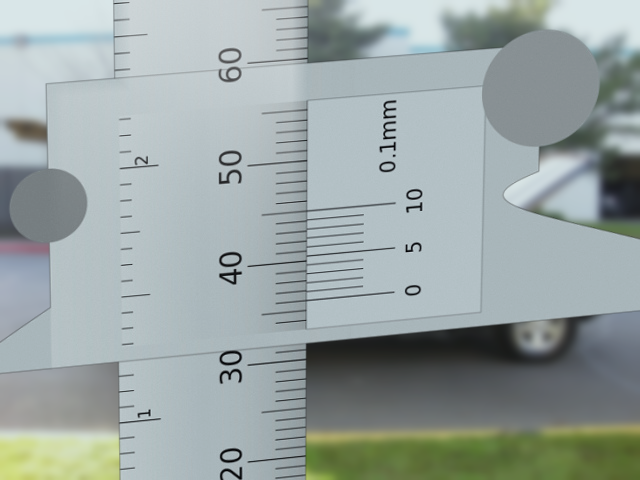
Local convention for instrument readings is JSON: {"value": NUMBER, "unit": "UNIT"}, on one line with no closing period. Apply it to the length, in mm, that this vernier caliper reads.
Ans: {"value": 36.0, "unit": "mm"}
